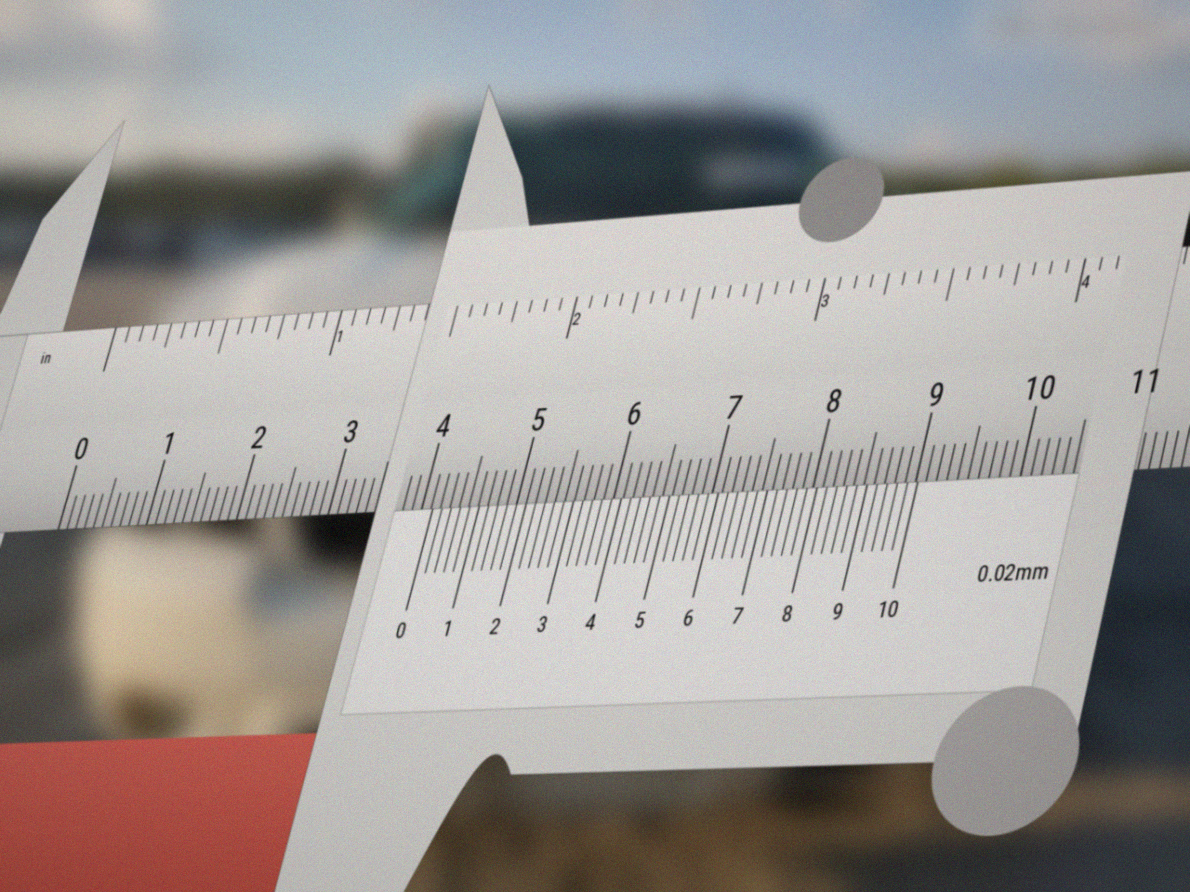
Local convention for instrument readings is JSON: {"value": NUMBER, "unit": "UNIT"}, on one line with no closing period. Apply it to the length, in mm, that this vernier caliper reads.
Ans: {"value": 41.2, "unit": "mm"}
